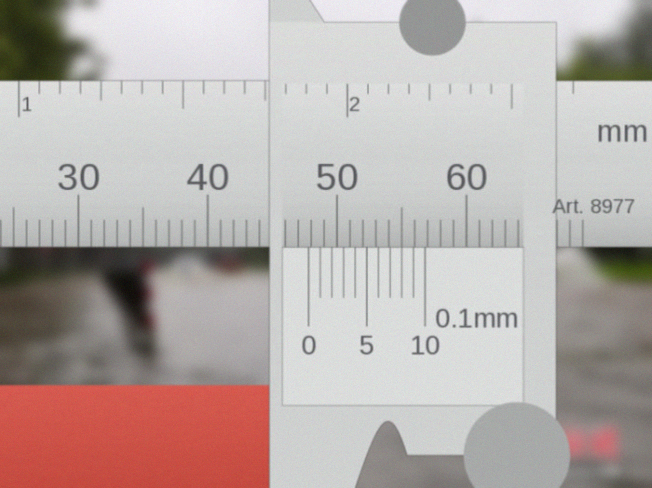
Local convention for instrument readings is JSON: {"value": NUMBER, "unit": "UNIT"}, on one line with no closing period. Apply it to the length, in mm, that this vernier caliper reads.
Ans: {"value": 47.8, "unit": "mm"}
